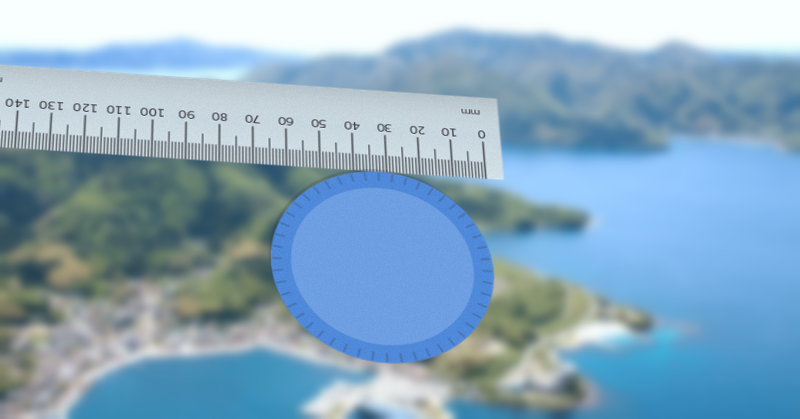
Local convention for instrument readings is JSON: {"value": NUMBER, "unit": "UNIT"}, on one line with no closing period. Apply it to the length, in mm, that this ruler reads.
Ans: {"value": 65, "unit": "mm"}
